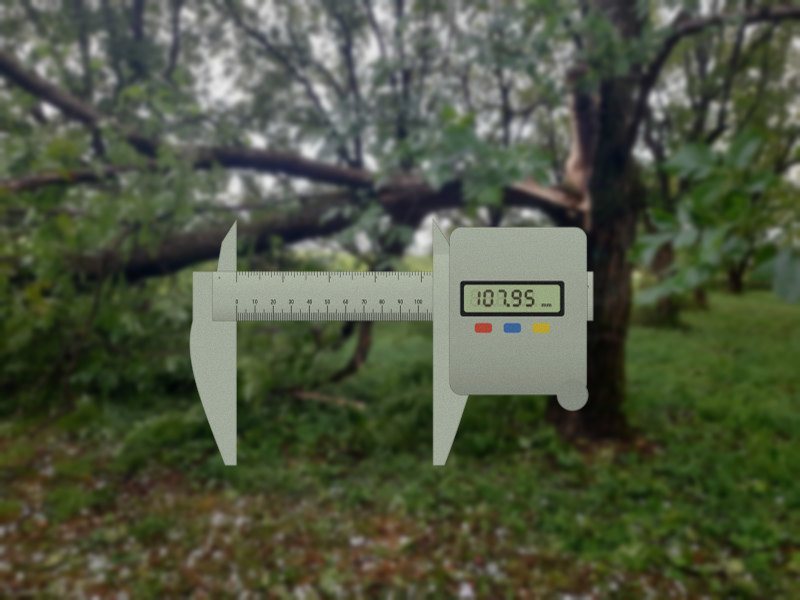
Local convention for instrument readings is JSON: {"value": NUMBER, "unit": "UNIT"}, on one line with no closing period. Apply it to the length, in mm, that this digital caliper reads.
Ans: {"value": 107.95, "unit": "mm"}
